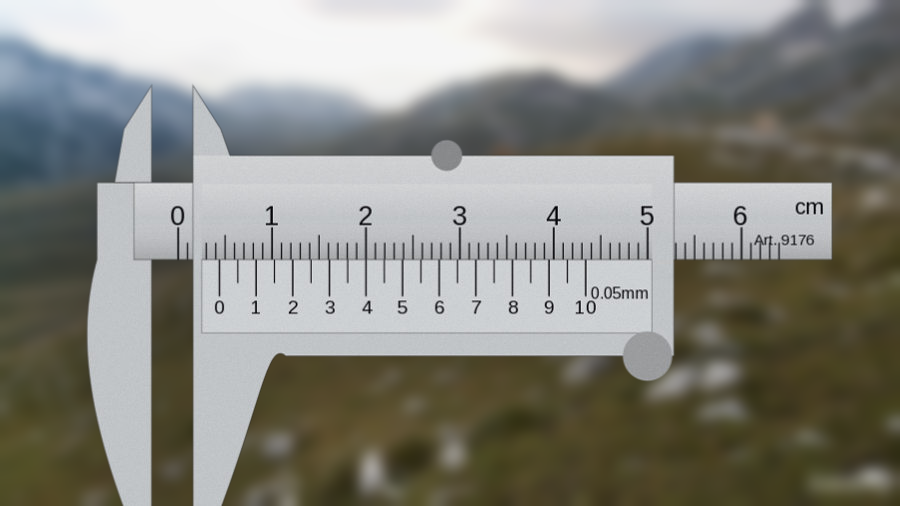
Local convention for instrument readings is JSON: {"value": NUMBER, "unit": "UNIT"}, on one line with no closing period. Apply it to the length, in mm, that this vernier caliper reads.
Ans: {"value": 4.4, "unit": "mm"}
